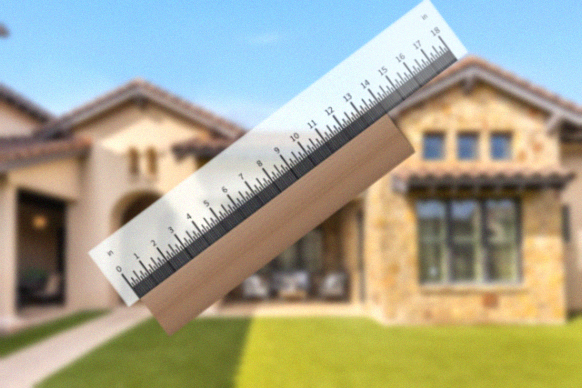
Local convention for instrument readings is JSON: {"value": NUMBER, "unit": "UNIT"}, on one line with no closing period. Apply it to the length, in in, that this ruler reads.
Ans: {"value": 14, "unit": "in"}
